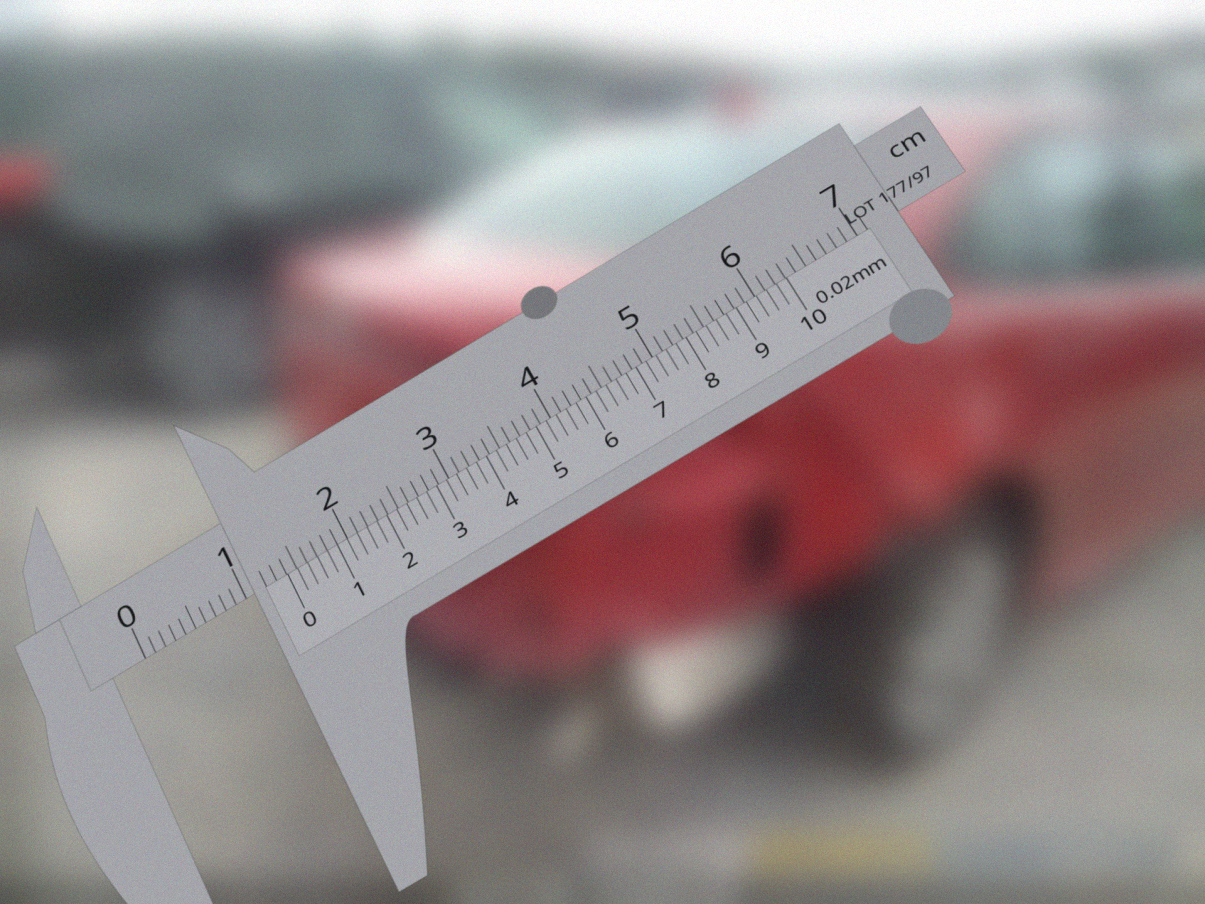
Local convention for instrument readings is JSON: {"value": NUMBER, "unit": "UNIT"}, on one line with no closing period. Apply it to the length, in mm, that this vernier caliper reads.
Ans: {"value": 14.1, "unit": "mm"}
